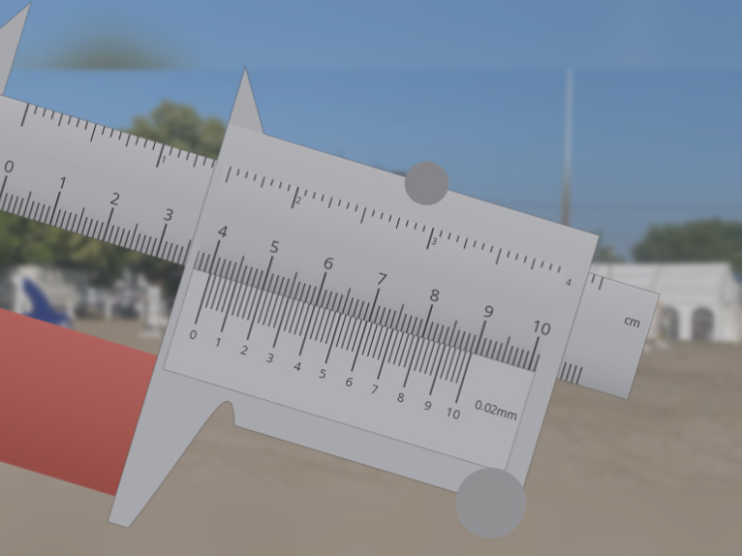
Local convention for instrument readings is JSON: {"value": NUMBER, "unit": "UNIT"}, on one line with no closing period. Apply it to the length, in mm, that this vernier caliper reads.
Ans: {"value": 40.2, "unit": "mm"}
